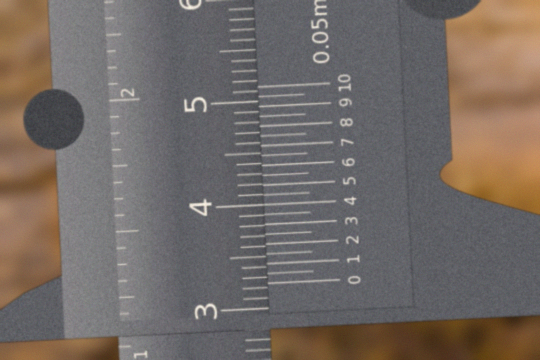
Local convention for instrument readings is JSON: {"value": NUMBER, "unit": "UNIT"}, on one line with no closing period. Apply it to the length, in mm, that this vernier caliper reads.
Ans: {"value": 32.4, "unit": "mm"}
